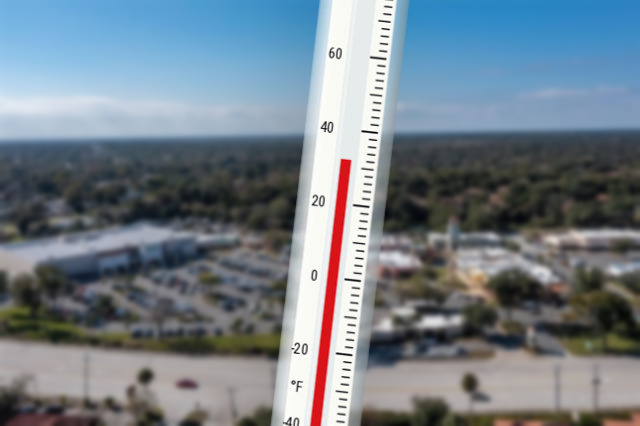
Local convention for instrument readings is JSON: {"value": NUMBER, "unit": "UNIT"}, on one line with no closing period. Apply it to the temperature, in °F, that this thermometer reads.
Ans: {"value": 32, "unit": "°F"}
